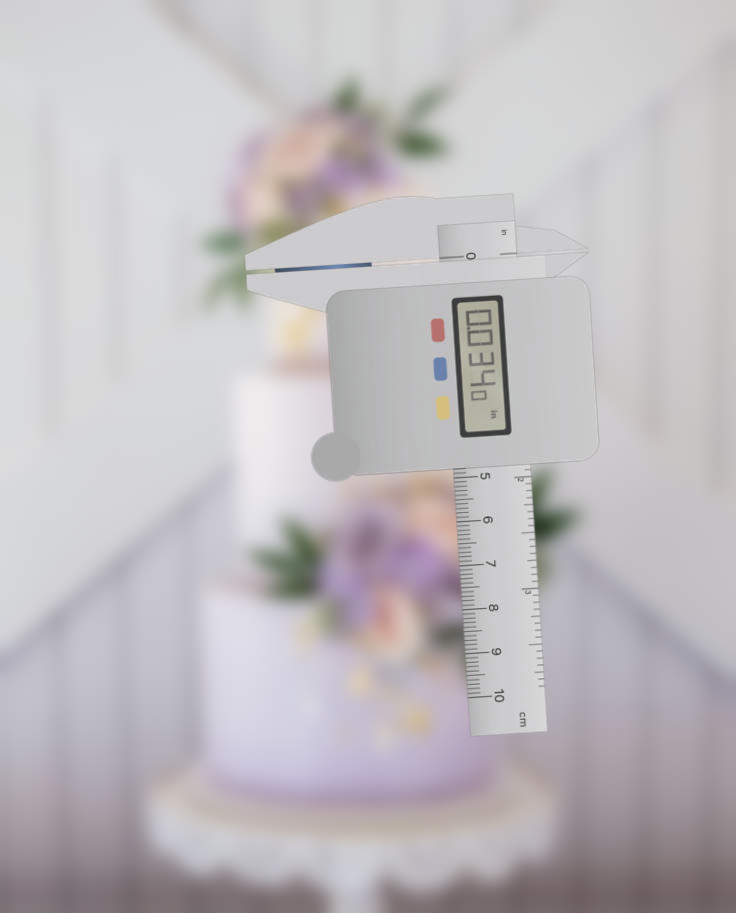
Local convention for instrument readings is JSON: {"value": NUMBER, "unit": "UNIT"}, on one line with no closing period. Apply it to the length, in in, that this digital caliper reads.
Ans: {"value": 0.0340, "unit": "in"}
